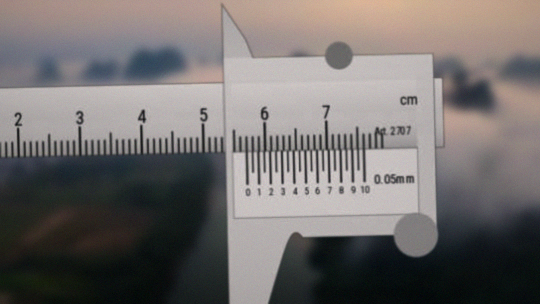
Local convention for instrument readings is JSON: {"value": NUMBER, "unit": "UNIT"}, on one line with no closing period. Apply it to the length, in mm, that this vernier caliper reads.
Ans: {"value": 57.0, "unit": "mm"}
